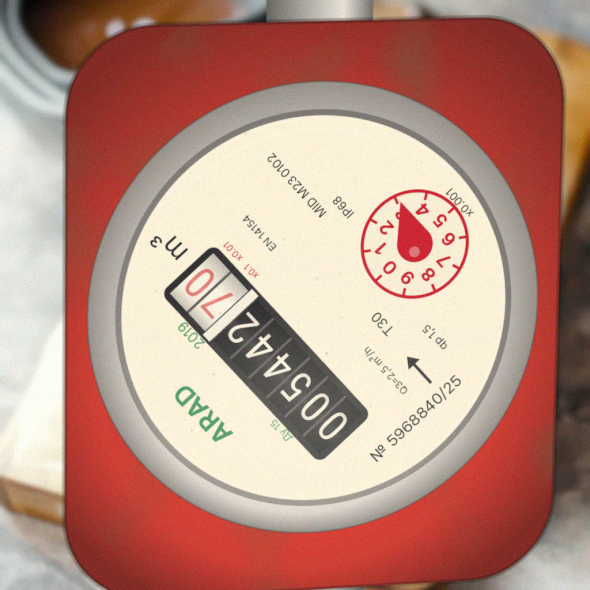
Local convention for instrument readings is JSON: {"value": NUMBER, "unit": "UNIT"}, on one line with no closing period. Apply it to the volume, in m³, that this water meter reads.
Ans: {"value": 5442.703, "unit": "m³"}
